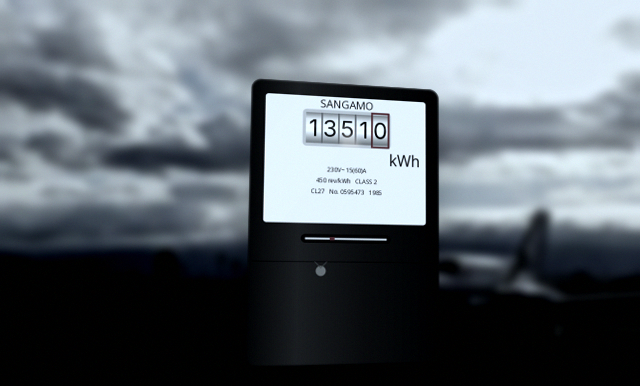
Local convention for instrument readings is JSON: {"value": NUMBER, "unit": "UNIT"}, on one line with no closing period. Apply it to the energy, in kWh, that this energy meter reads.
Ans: {"value": 1351.0, "unit": "kWh"}
